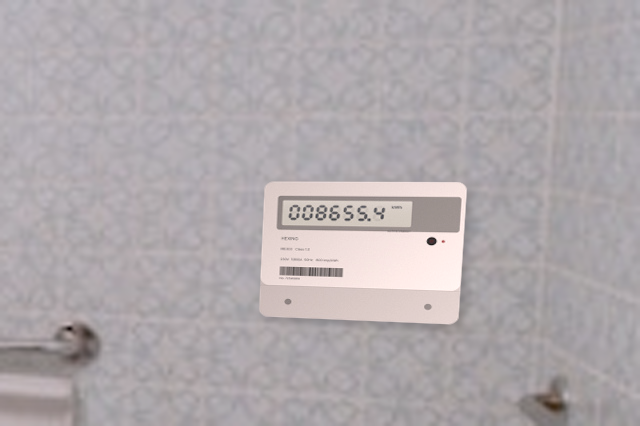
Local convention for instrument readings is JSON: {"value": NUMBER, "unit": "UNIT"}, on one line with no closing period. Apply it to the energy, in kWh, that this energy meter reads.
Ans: {"value": 8655.4, "unit": "kWh"}
